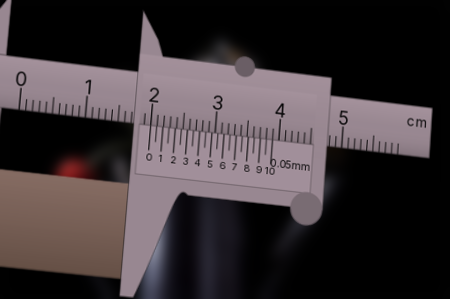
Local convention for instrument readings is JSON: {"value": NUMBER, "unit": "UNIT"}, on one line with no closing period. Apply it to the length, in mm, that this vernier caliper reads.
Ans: {"value": 20.0, "unit": "mm"}
